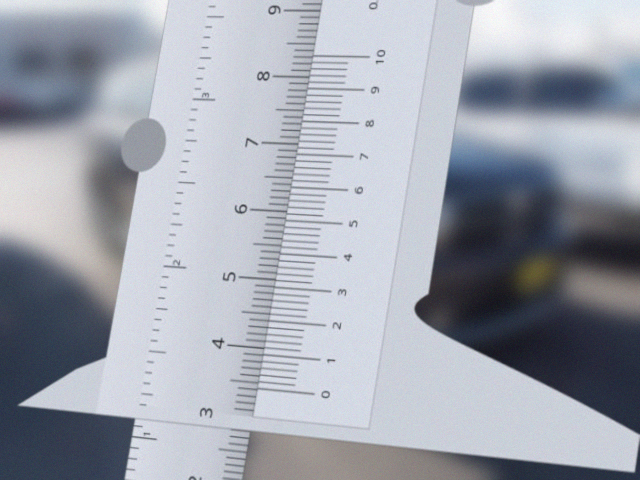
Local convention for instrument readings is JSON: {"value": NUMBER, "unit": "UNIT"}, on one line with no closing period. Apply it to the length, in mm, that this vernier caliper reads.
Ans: {"value": 34.2, "unit": "mm"}
